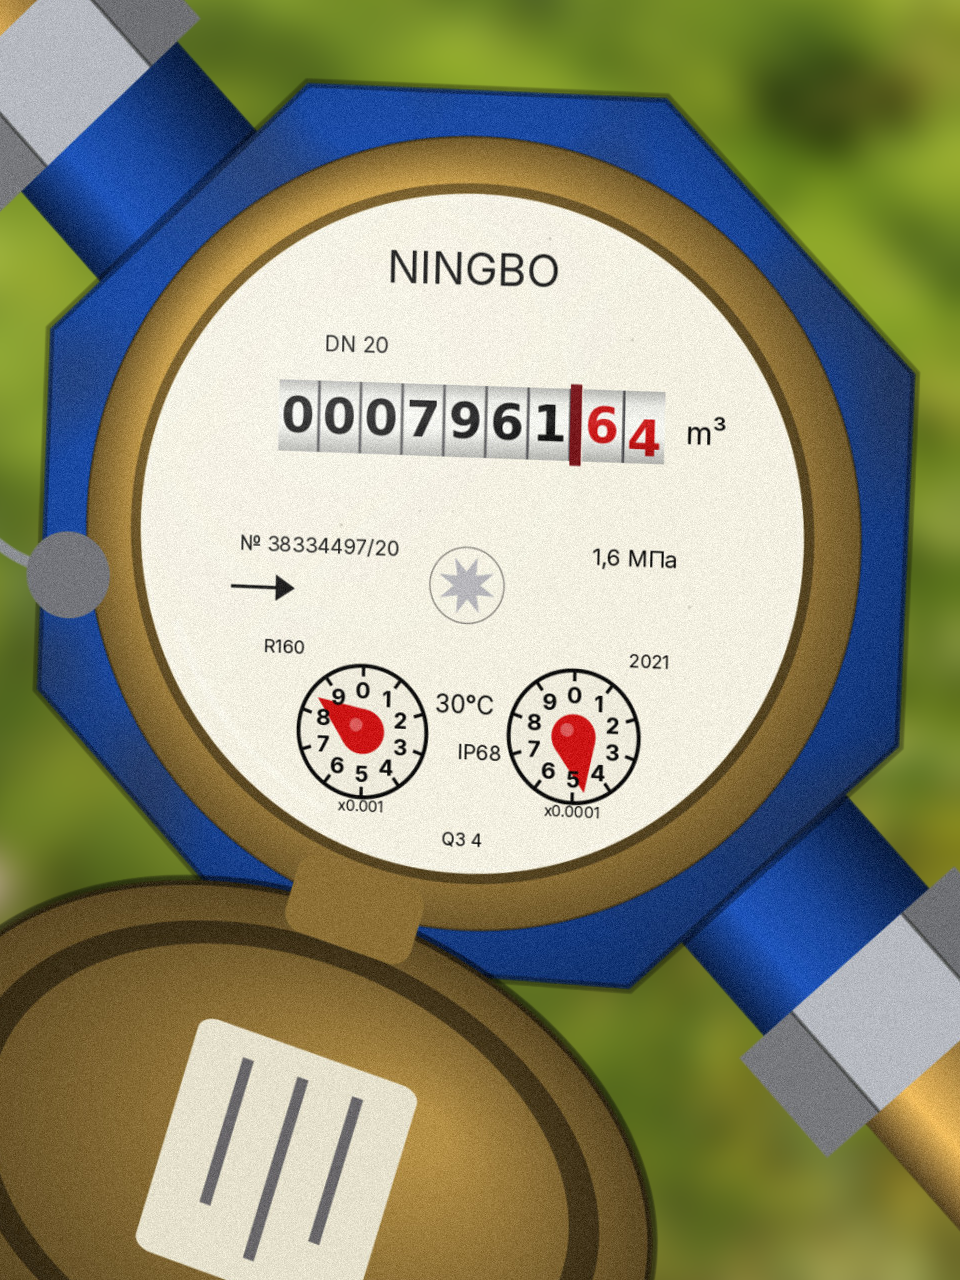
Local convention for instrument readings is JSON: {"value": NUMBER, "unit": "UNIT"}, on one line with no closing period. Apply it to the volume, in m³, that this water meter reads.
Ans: {"value": 7961.6384, "unit": "m³"}
